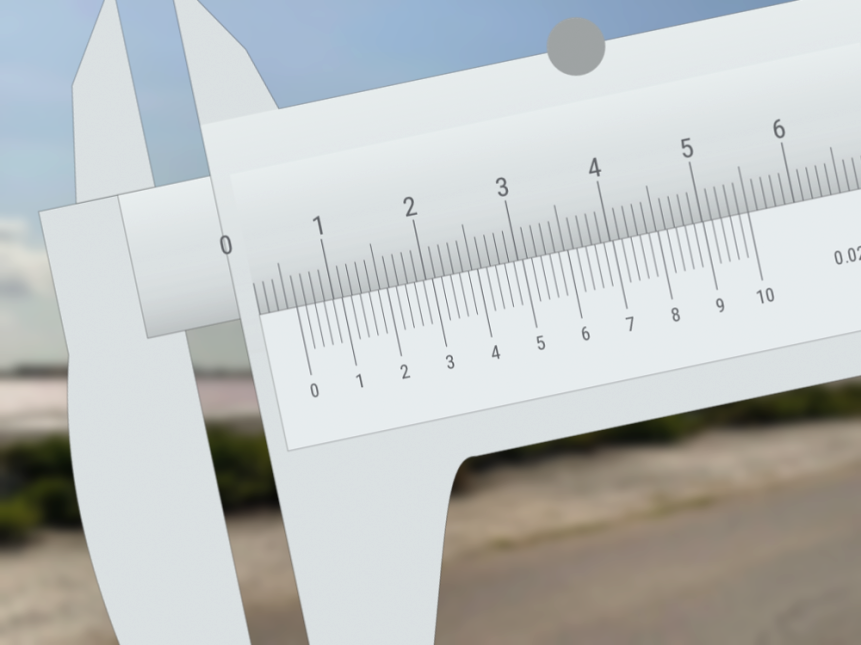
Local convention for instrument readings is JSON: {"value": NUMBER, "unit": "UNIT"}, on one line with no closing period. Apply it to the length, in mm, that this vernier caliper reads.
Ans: {"value": 6.0, "unit": "mm"}
